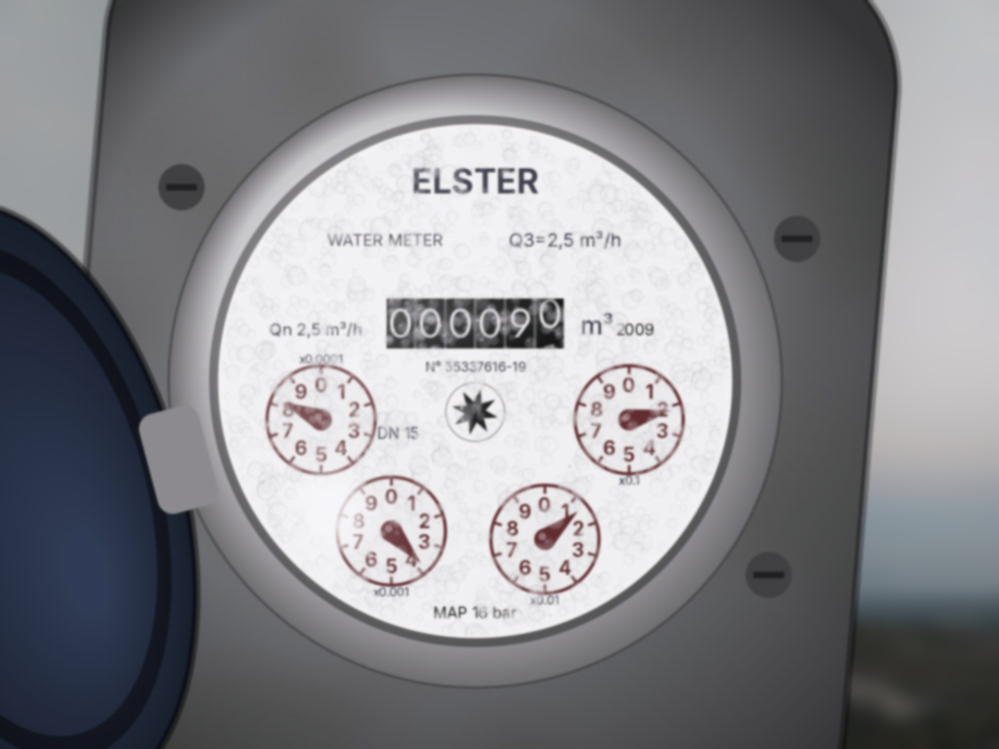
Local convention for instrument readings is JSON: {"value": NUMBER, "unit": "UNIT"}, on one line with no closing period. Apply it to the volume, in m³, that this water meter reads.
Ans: {"value": 90.2138, "unit": "m³"}
